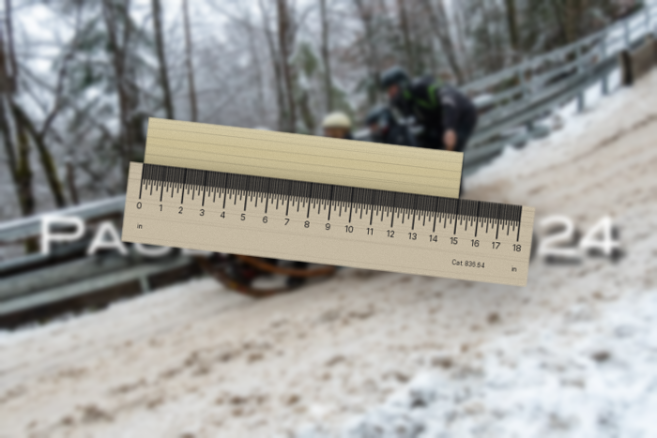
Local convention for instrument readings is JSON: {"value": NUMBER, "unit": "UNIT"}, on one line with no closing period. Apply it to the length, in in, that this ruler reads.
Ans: {"value": 15, "unit": "in"}
